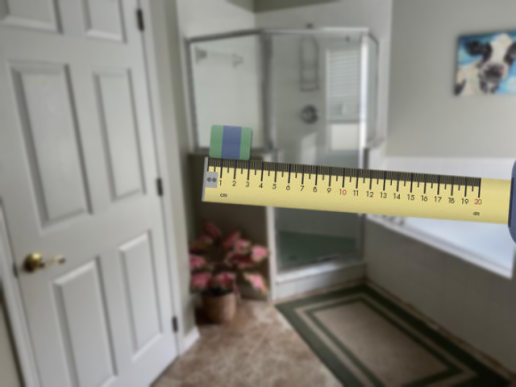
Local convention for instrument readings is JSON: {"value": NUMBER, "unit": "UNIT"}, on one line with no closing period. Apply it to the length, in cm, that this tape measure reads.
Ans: {"value": 3, "unit": "cm"}
